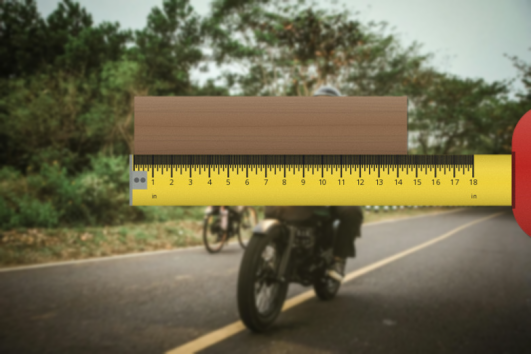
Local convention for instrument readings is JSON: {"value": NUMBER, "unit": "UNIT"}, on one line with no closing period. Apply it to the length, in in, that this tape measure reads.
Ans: {"value": 14.5, "unit": "in"}
